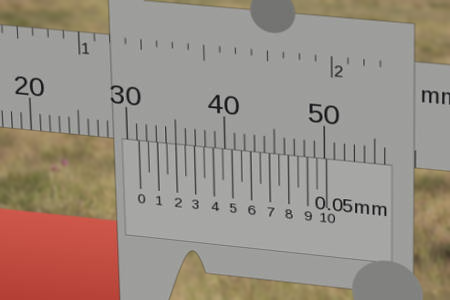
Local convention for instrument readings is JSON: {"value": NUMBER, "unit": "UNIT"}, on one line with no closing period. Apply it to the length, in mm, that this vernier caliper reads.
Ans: {"value": 31.2, "unit": "mm"}
